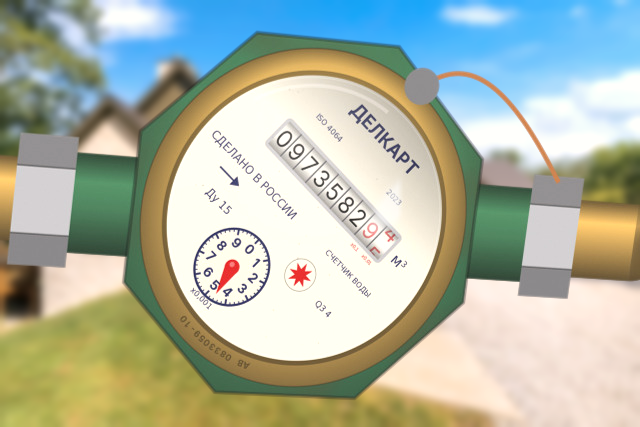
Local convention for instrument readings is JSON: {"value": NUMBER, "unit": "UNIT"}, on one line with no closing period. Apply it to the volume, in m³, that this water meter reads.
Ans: {"value": 973582.944, "unit": "m³"}
